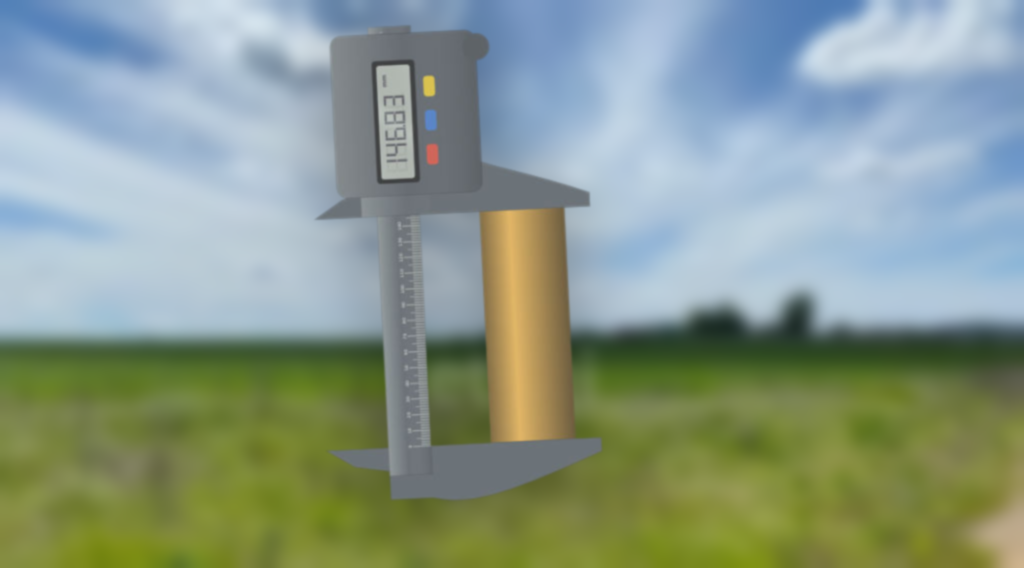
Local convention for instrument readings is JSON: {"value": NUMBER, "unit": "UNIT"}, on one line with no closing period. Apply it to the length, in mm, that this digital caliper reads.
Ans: {"value": 146.83, "unit": "mm"}
